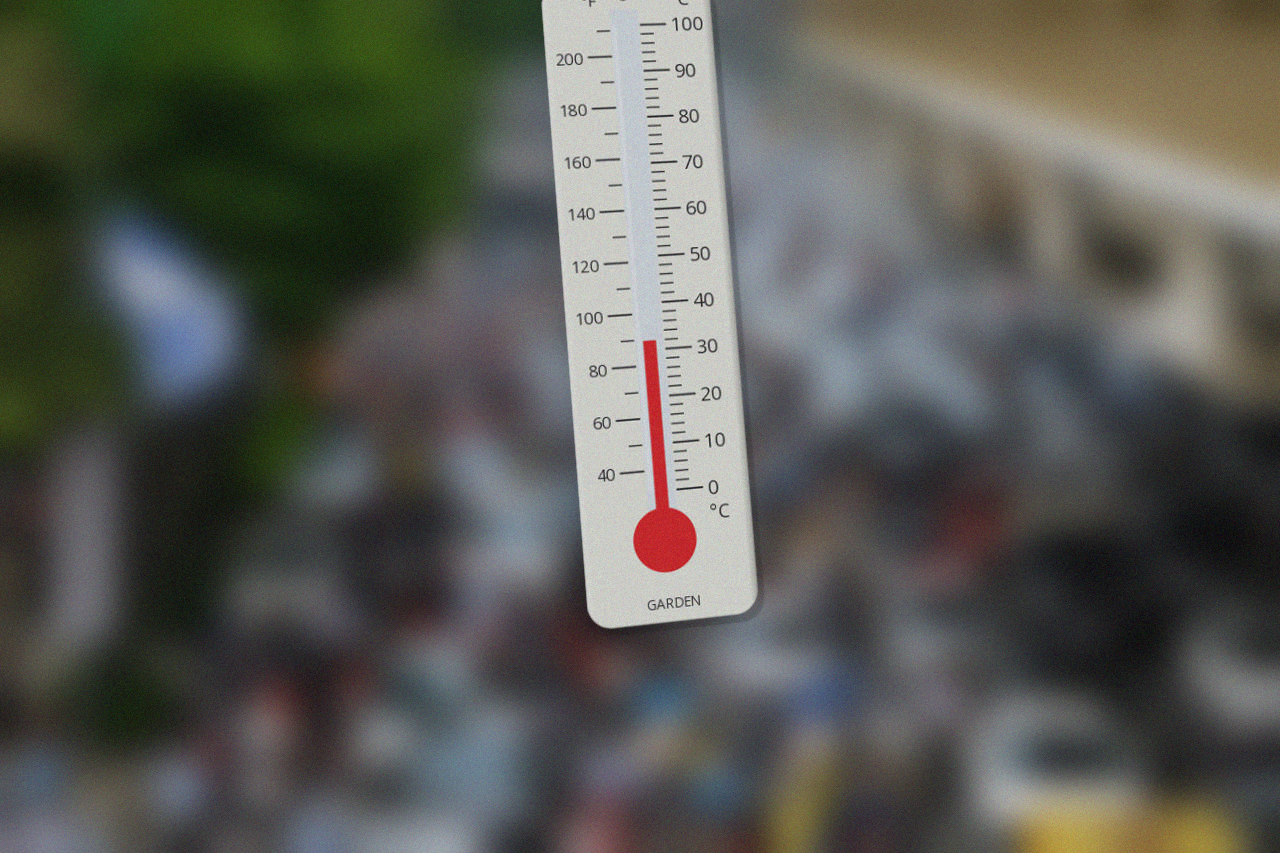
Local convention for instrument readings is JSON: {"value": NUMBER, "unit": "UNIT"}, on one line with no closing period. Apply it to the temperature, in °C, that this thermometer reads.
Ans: {"value": 32, "unit": "°C"}
